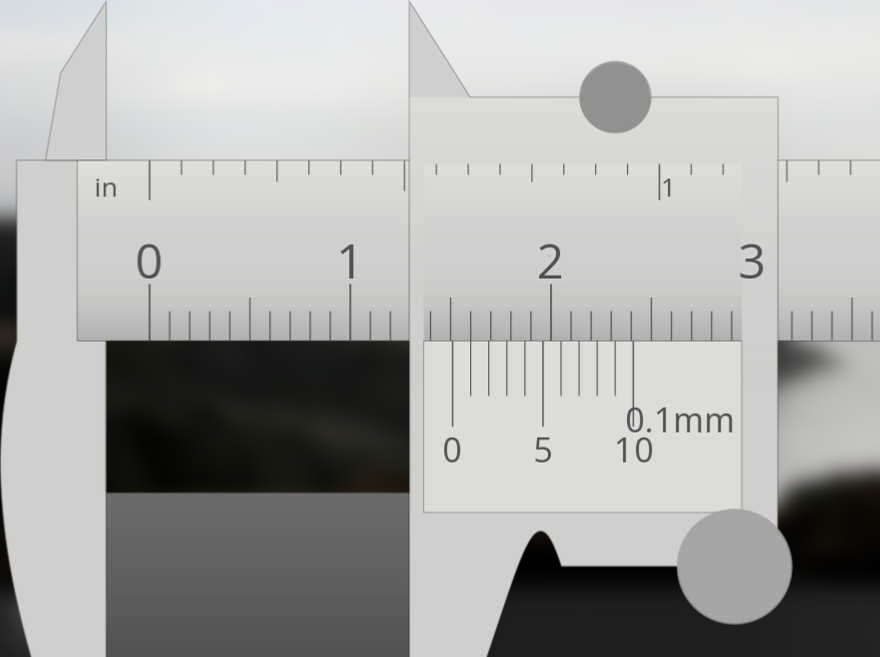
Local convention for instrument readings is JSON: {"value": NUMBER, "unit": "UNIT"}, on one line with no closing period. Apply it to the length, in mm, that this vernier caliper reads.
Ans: {"value": 15.1, "unit": "mm"}
